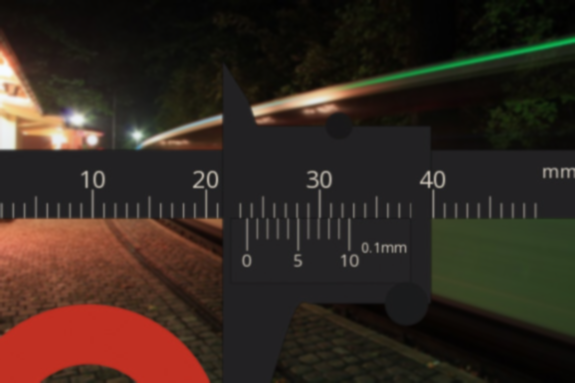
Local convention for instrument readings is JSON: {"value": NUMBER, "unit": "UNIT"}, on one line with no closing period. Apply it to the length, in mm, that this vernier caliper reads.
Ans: {"value": 23.6, "unit": "mm"}
